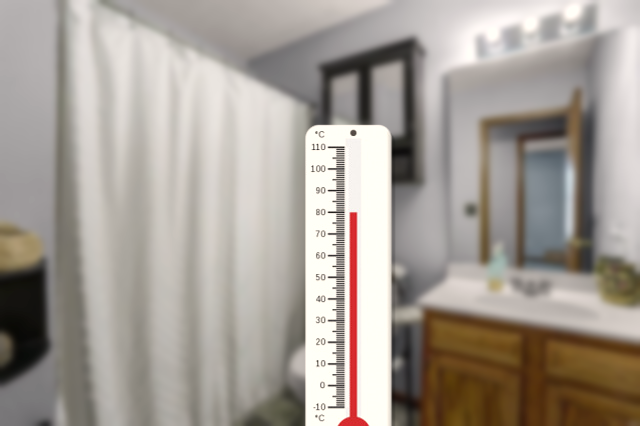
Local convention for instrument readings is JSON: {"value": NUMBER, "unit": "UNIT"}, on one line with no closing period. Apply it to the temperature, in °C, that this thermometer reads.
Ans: {"value": 80, "unit": "°C"}
